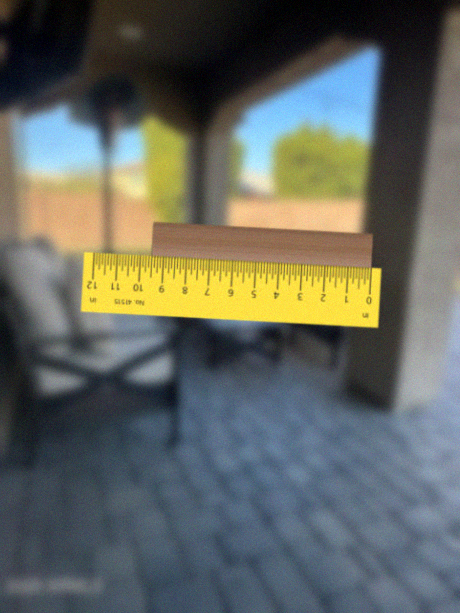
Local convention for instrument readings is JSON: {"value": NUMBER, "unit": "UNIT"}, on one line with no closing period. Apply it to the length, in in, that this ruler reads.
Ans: {"value": 9.5, "unit": "in"}
